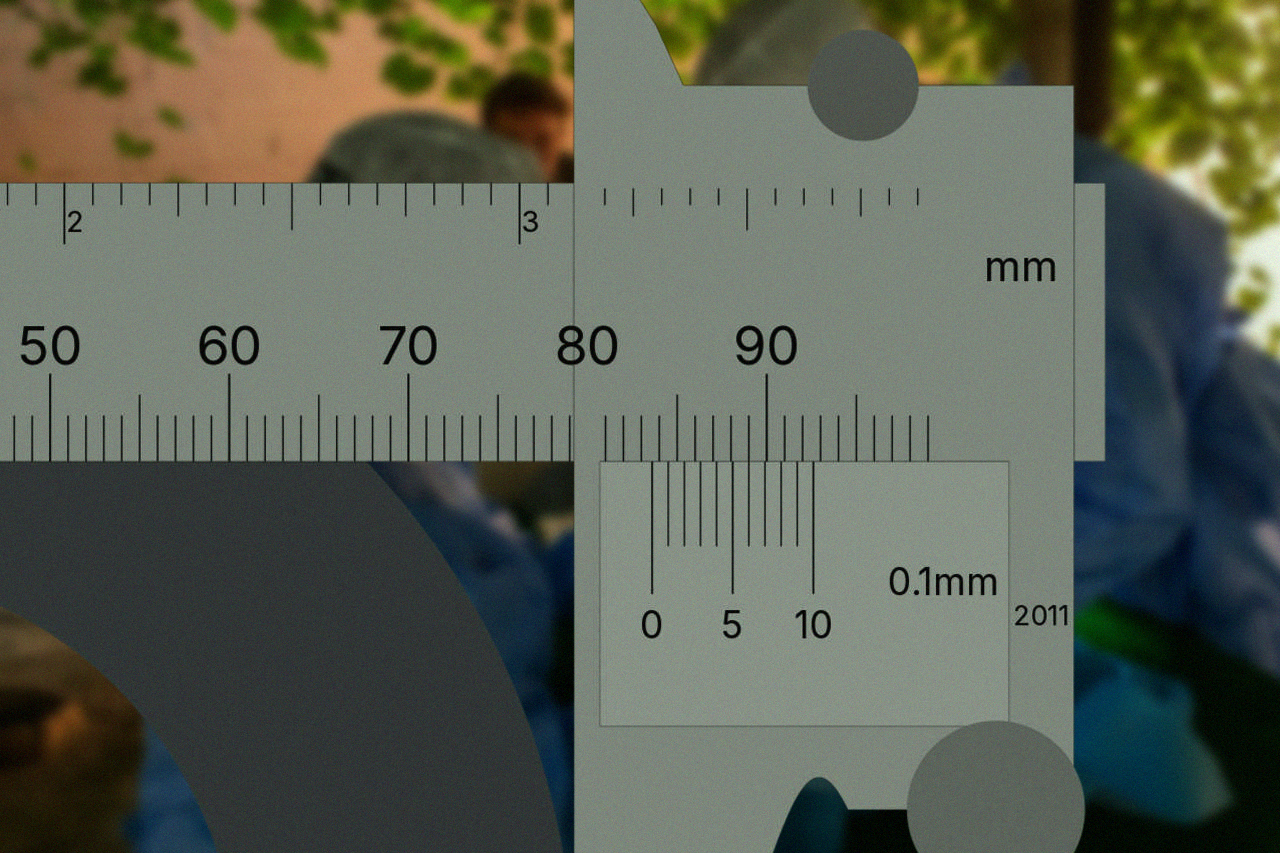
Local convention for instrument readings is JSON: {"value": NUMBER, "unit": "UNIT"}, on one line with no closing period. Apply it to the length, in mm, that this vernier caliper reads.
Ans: {"value": 83.6, "unit": "mm"}
